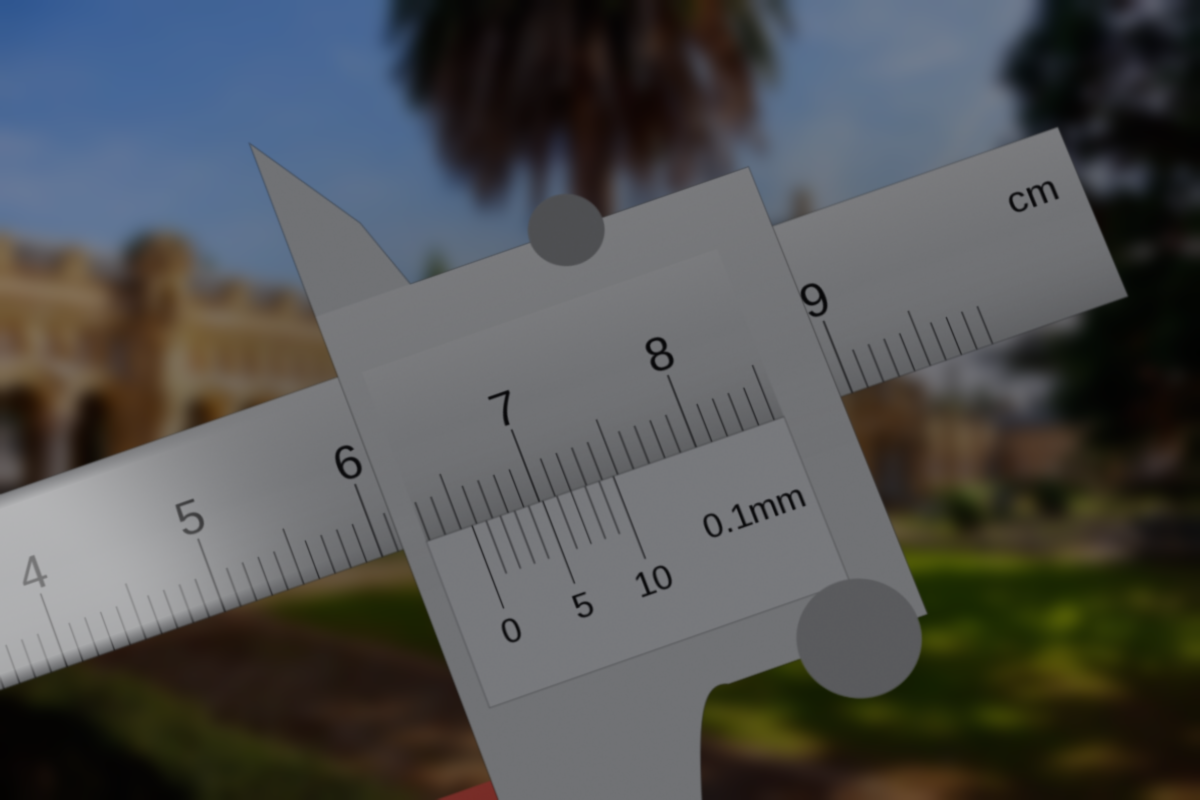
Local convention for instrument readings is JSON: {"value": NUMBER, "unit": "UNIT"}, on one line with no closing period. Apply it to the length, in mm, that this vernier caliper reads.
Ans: {"value": 65.7, "unit": "mm"}
